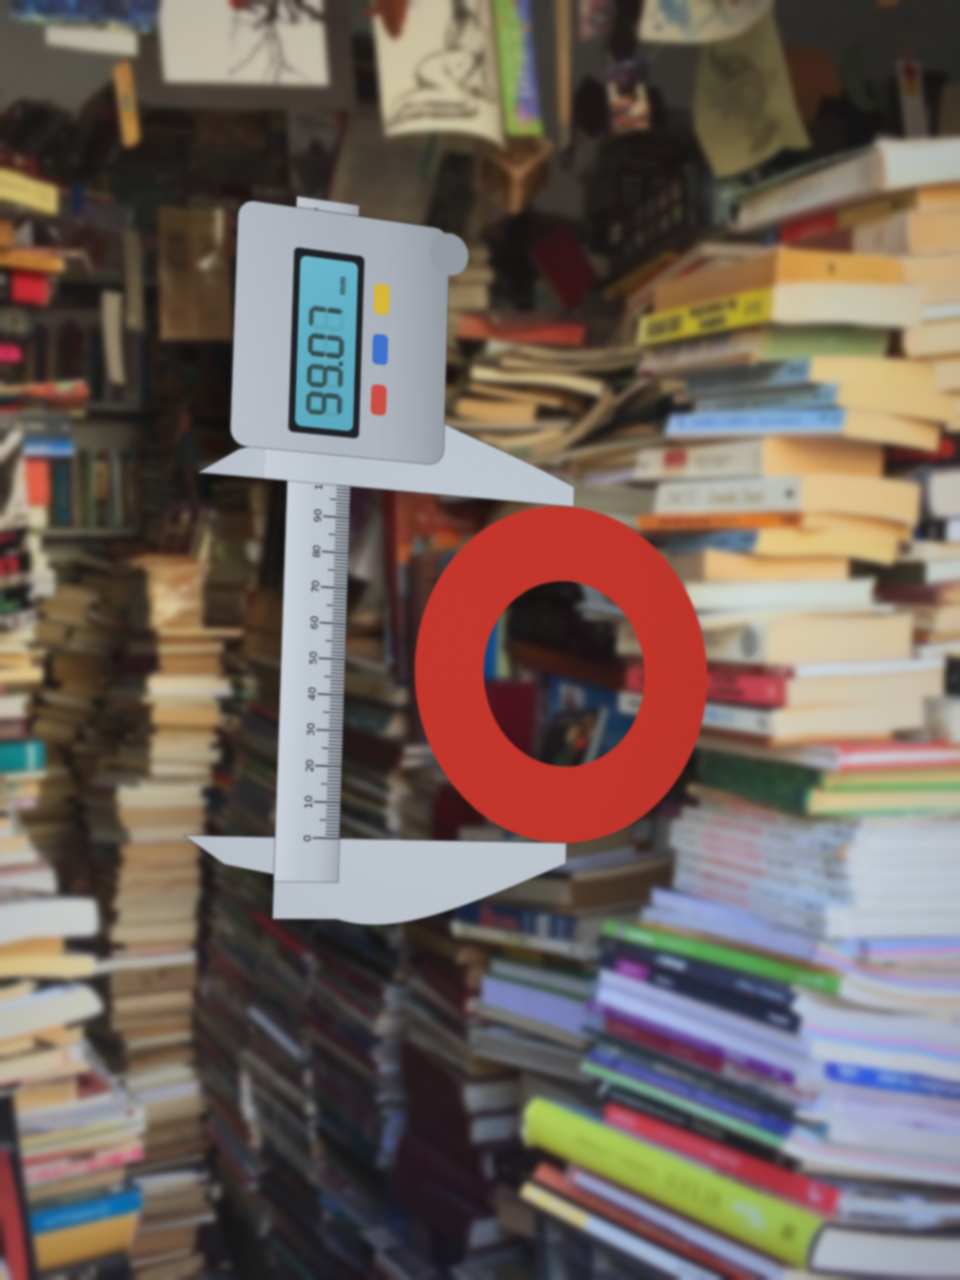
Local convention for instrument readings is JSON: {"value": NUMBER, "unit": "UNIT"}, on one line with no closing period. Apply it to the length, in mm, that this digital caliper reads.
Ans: {"value": 99.07, "unit": "mm"}
